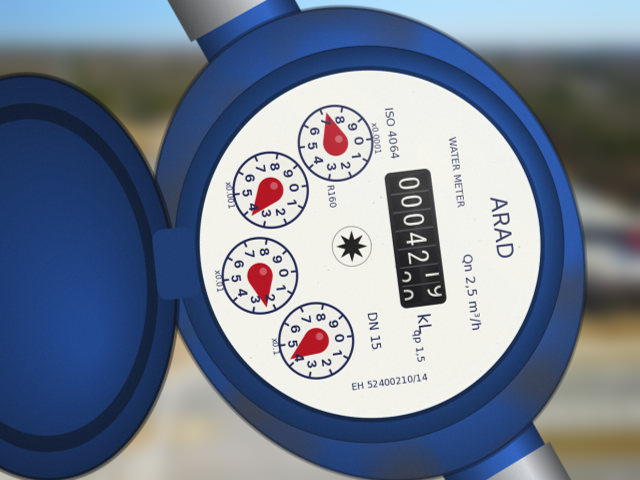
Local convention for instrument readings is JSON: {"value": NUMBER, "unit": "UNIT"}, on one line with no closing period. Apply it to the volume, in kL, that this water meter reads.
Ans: {"value": 4219.4237, "unit": "kL"}
